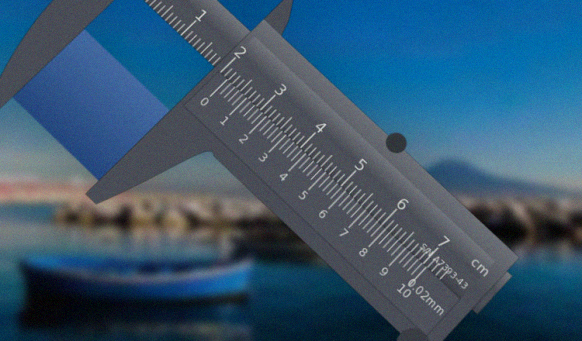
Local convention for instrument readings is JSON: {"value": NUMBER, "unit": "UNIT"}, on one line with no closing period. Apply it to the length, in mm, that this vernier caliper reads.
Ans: {"value": 21.8, "unit": "mm"}
